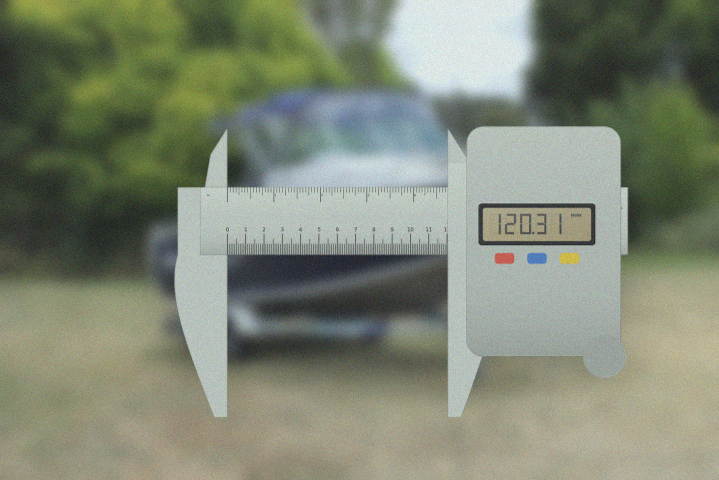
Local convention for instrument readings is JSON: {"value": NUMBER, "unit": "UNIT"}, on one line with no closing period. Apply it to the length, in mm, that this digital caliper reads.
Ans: {"value": 120.31, "unit": "mm"}
